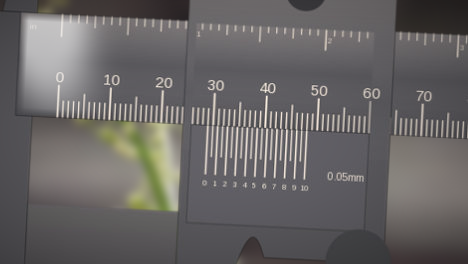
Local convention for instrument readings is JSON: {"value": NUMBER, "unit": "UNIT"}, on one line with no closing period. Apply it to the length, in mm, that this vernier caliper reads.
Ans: {"value": 29.0, "unit": "mm"}
